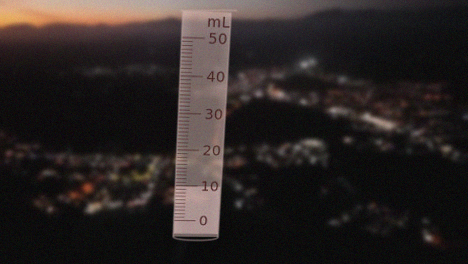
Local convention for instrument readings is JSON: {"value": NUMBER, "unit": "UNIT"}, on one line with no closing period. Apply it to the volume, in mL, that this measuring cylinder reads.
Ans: {"value": 10, "unit": "mL"}
